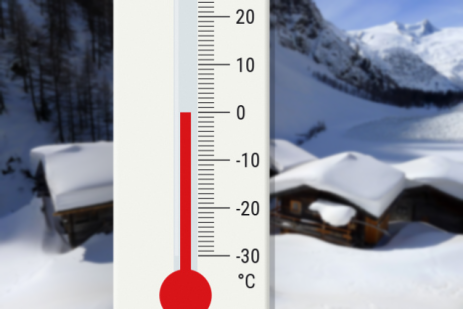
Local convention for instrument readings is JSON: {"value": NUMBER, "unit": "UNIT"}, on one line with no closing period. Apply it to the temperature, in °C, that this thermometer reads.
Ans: {"value": 0, "unit": "°C"}
